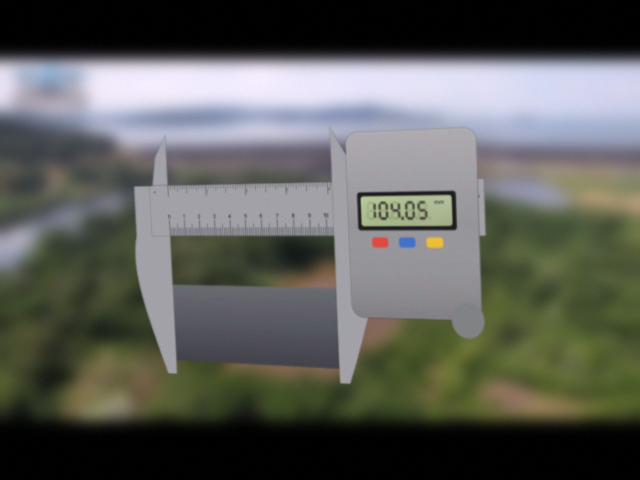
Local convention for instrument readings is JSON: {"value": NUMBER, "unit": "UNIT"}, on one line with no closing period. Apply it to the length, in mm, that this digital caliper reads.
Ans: {"value": 104.05, "unit": "mm"}
